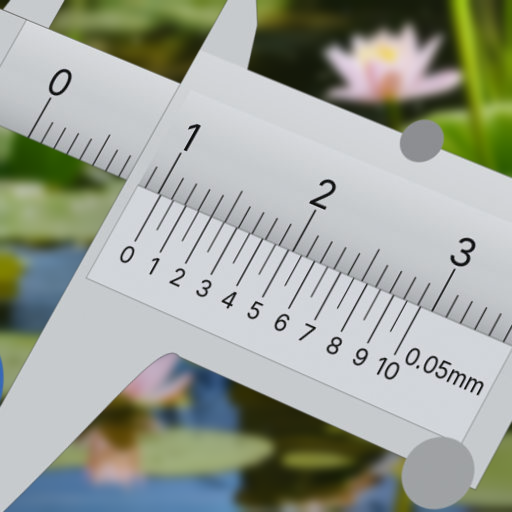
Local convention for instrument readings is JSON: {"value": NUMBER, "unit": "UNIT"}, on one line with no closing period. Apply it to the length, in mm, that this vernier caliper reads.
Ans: {"value": 10.2, "unit": "mm"}
